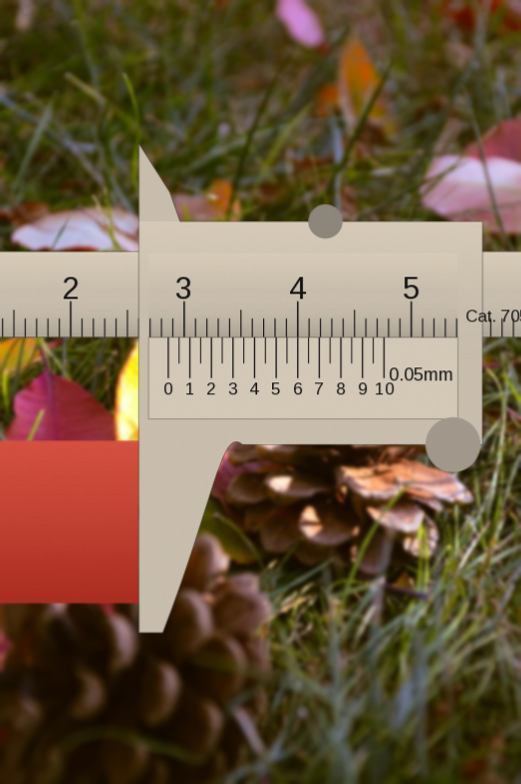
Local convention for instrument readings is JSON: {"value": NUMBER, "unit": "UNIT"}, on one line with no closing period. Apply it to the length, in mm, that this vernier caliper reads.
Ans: {"value": 28.6, "unit": "mm"}
